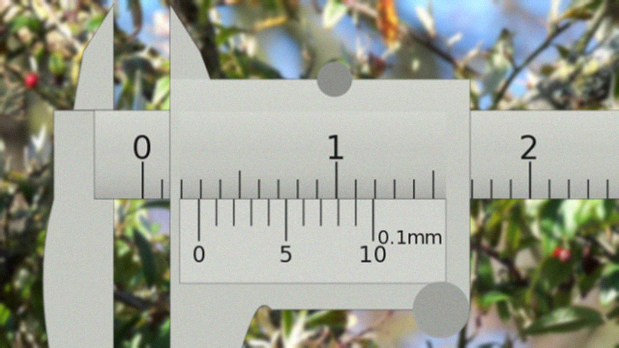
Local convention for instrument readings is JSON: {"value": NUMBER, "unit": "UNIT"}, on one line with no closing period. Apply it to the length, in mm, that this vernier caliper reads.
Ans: {"value": 2.9, "unit": "mm"}
